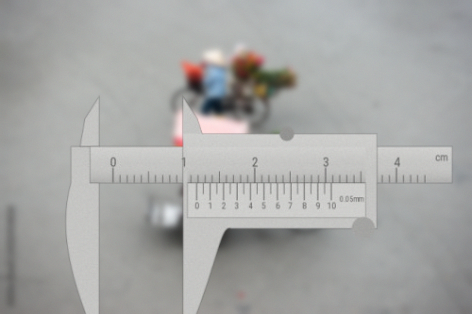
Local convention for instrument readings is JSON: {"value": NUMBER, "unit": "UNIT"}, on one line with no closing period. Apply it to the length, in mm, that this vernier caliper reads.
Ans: {"value": 11.8, "unit": "mm"}
